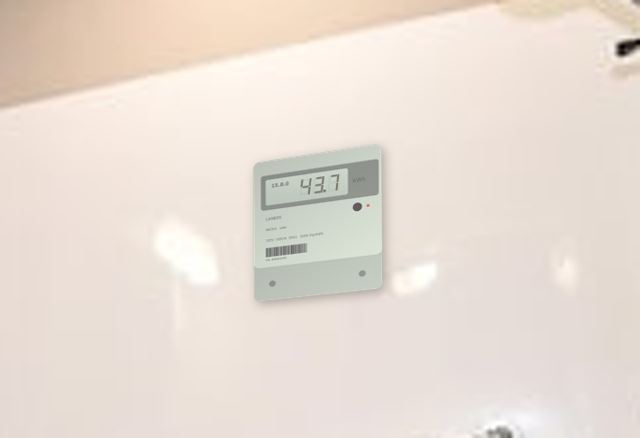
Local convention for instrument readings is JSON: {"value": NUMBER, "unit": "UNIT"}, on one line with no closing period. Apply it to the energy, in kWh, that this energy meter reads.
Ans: {"value": 43.7, "unit": "kWh"}
